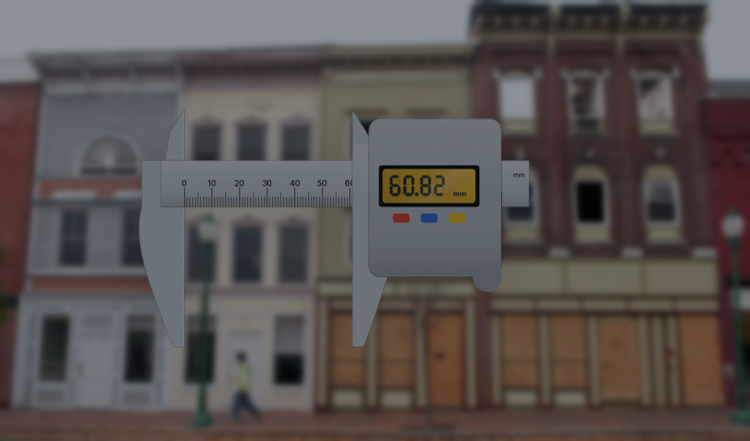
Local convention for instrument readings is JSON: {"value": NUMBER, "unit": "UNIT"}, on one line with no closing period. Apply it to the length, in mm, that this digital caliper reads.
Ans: {"value": 60.82, "unit": "mm"}
